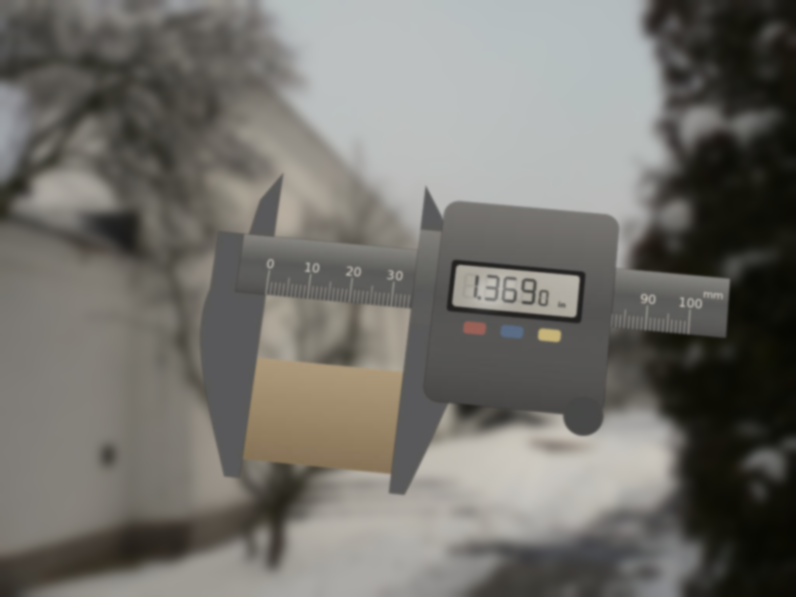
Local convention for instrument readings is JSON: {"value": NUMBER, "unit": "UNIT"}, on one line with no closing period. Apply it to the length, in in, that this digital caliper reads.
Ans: {"value": 1.3690, "unit": "in"}
